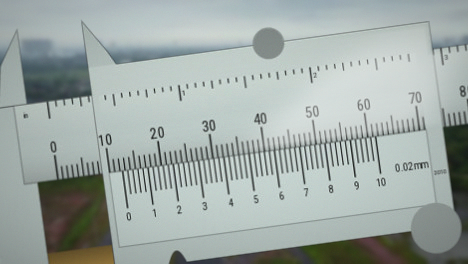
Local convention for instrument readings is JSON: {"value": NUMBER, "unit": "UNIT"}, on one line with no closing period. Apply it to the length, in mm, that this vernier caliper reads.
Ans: {"value": 12.5, "unit": "mm"}
